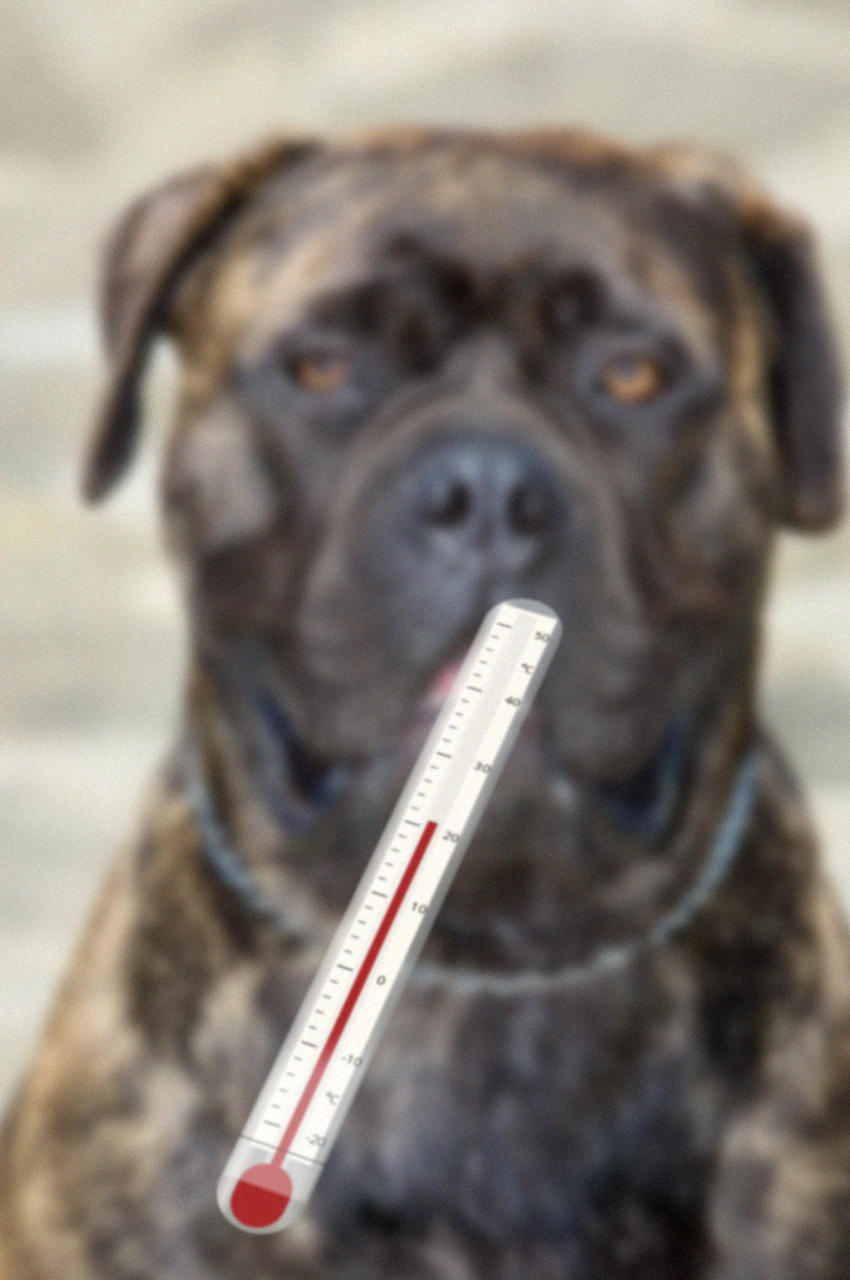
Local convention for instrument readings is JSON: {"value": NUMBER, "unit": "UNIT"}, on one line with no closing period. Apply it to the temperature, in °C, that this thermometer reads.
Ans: {"value": 21, "unit": "°C"}
